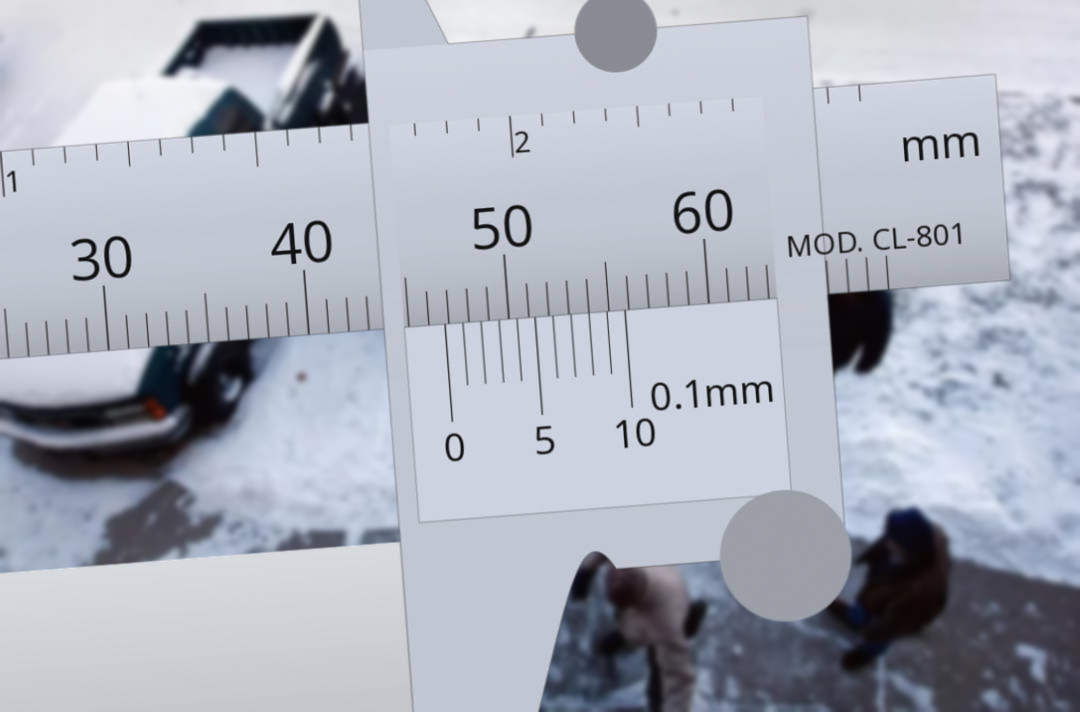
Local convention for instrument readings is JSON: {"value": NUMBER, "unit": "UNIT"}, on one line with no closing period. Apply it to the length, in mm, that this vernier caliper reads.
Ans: {"value": 46.8, "unit": "mm"}
